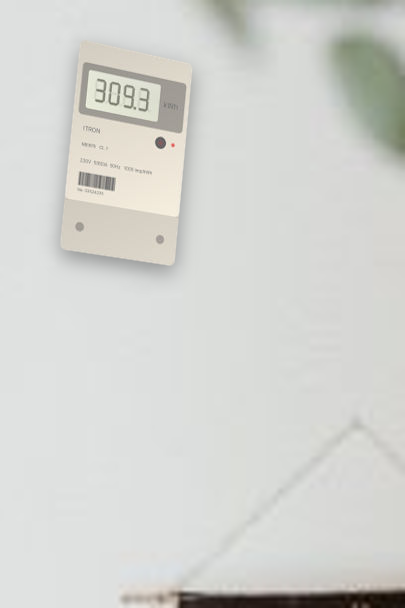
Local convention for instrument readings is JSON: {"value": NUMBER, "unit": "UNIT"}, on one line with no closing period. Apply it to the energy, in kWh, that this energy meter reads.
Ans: {"value": 309.3, "unit": "kWh"}
